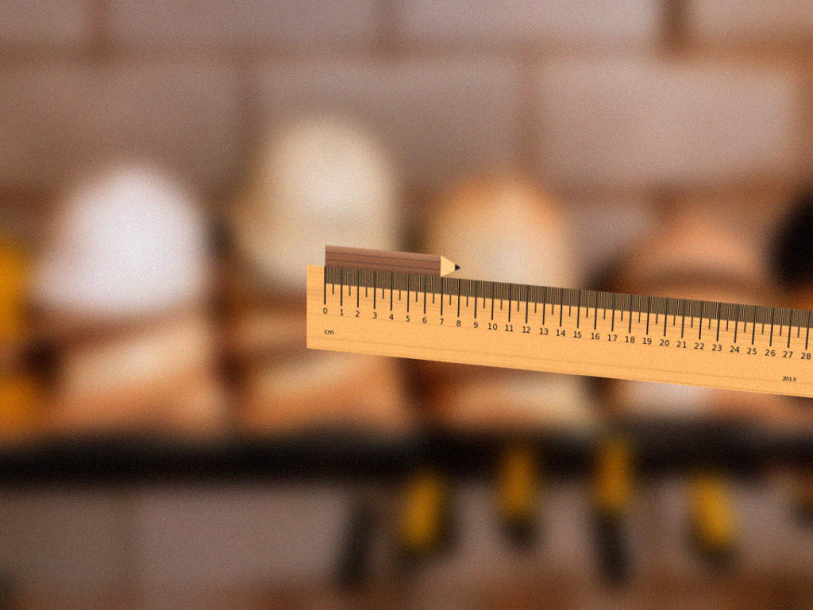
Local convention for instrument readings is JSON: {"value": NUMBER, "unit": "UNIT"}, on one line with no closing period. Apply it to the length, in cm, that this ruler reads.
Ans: {"value": 8, "unit": "cm"}
